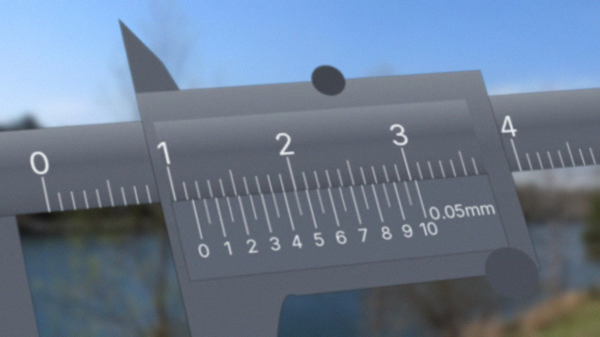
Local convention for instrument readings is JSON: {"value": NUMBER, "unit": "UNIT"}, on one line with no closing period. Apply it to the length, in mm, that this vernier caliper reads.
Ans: {"value": 11.4, "unit": "mm"}
